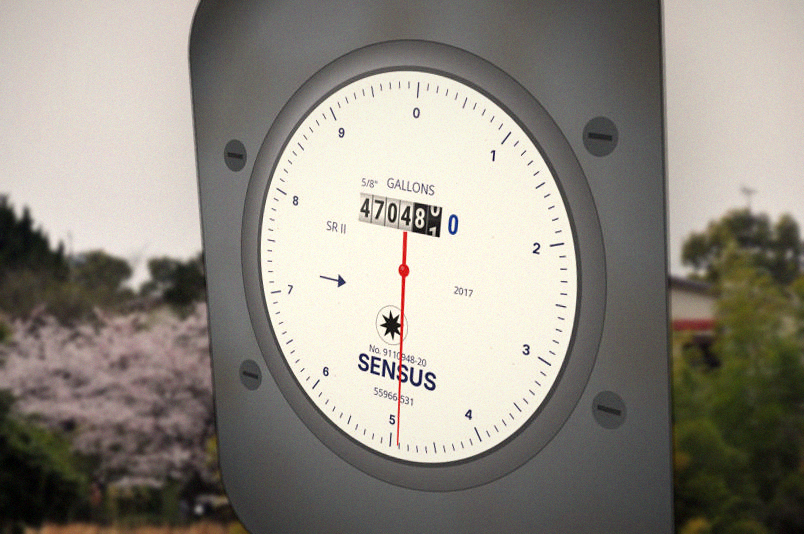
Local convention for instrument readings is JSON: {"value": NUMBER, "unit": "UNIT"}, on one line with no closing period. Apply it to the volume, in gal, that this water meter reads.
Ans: {"value": 4704804.9, "unit": "gal"}
